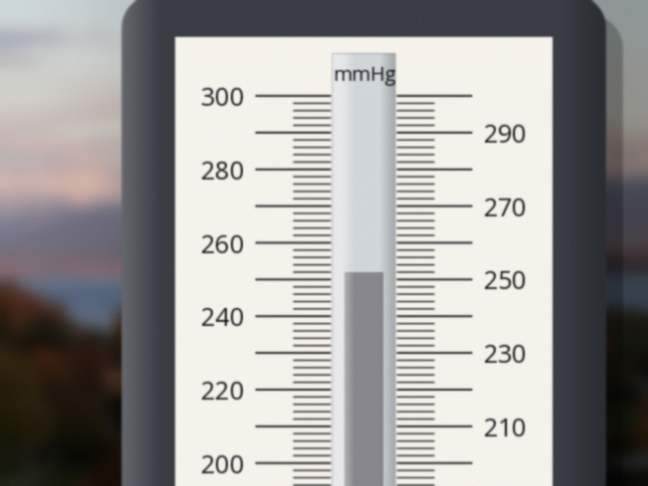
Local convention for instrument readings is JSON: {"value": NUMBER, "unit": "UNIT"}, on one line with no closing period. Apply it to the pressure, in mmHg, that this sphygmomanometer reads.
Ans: {"value": 252, "unit": "mmHg"}
